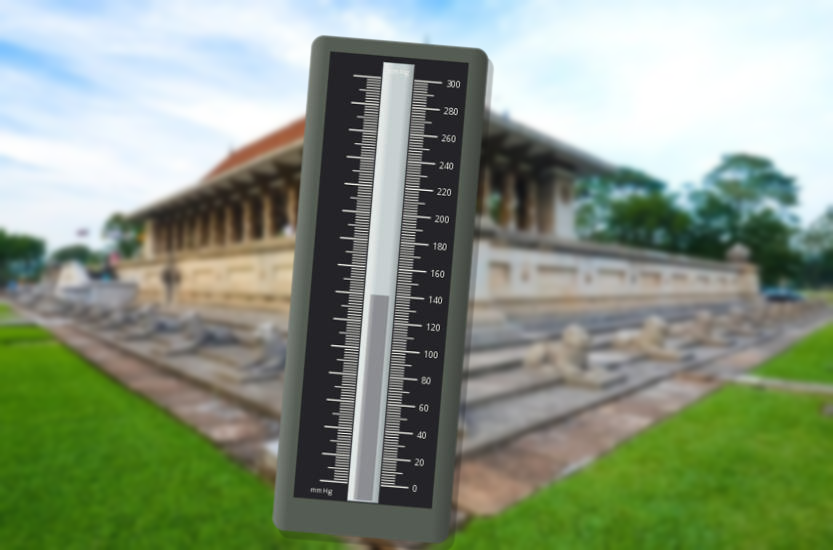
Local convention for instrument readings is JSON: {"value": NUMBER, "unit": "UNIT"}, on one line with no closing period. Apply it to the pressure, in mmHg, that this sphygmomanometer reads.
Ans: {"value": 140, "unit": "mmHg"}
